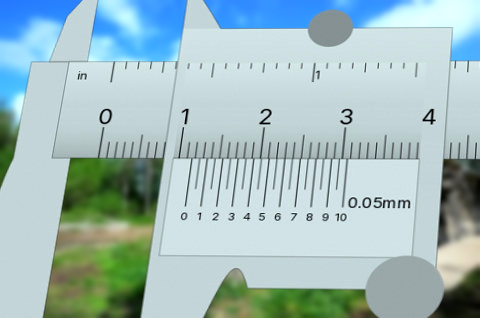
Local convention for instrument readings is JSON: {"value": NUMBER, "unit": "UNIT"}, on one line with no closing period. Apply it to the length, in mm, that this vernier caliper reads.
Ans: {"value": 11.6, "unit": "mm"}
